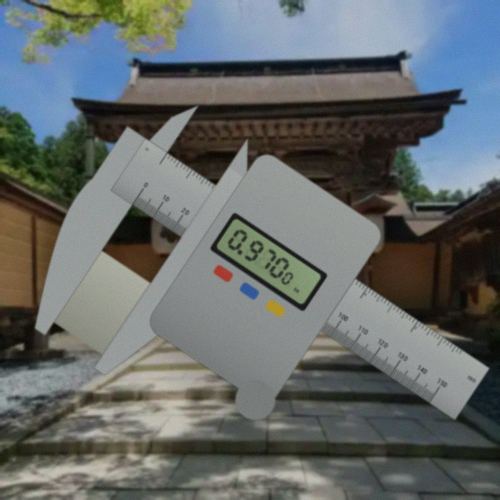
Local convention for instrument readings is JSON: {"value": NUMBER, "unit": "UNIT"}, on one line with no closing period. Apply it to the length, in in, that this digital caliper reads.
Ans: {"value": 0.9700, "unit": "in"}
